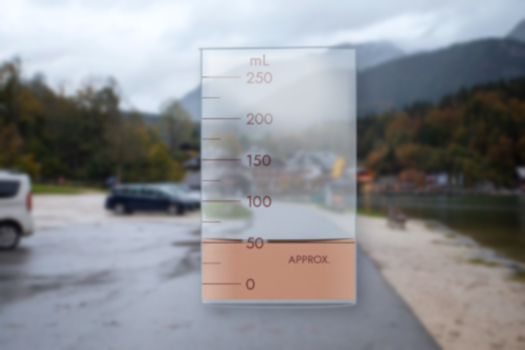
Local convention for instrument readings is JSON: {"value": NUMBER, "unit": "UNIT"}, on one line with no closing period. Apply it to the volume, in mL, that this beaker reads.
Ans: {"value": 50, "unit": "mL"}
